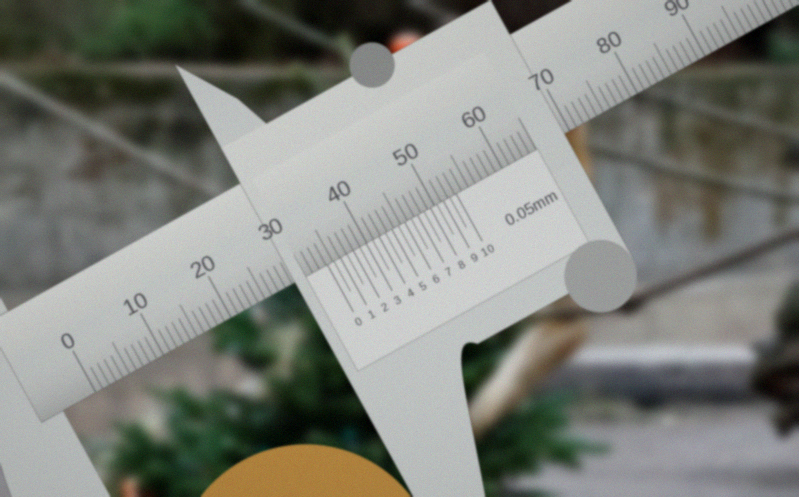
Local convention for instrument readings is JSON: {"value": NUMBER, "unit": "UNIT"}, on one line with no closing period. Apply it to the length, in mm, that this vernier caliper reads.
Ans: {"value": 34.2, "unit": "mm"}
